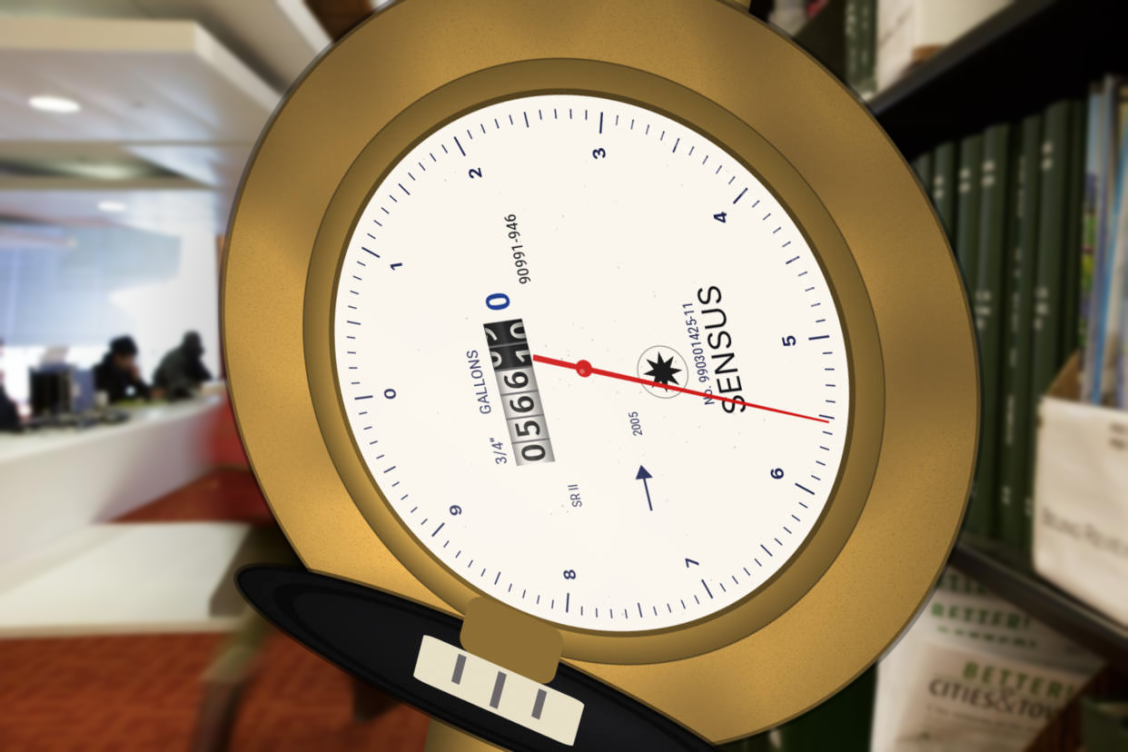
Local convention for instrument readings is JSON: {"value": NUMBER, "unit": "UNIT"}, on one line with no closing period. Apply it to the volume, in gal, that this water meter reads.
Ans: {"value": 566095.5, "unit": "gal"}
